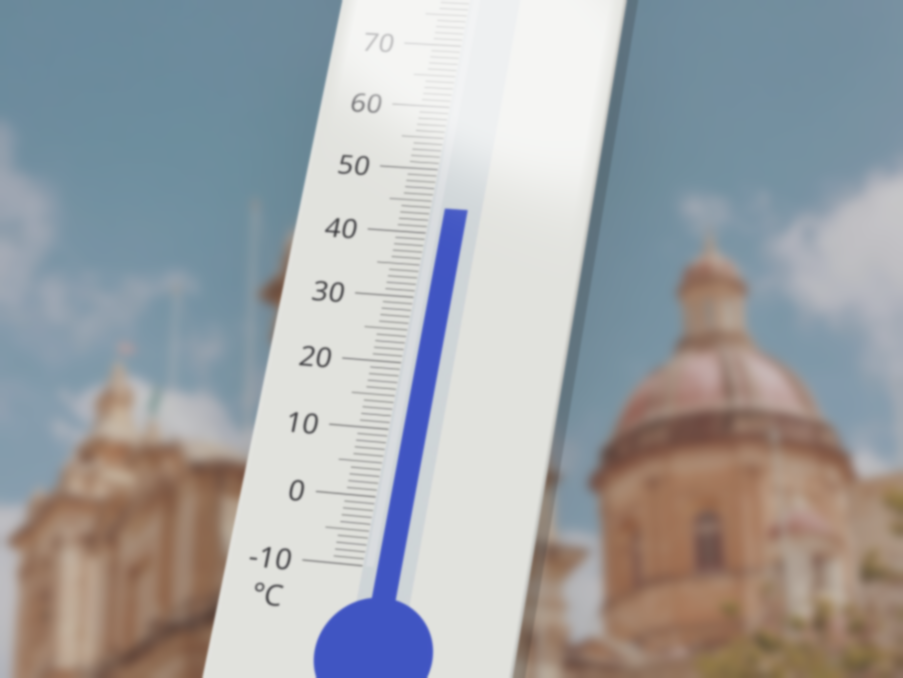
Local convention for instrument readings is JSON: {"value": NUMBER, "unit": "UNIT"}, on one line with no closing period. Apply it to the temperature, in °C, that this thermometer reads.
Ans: {"value": 44, "unit": "°C"}
